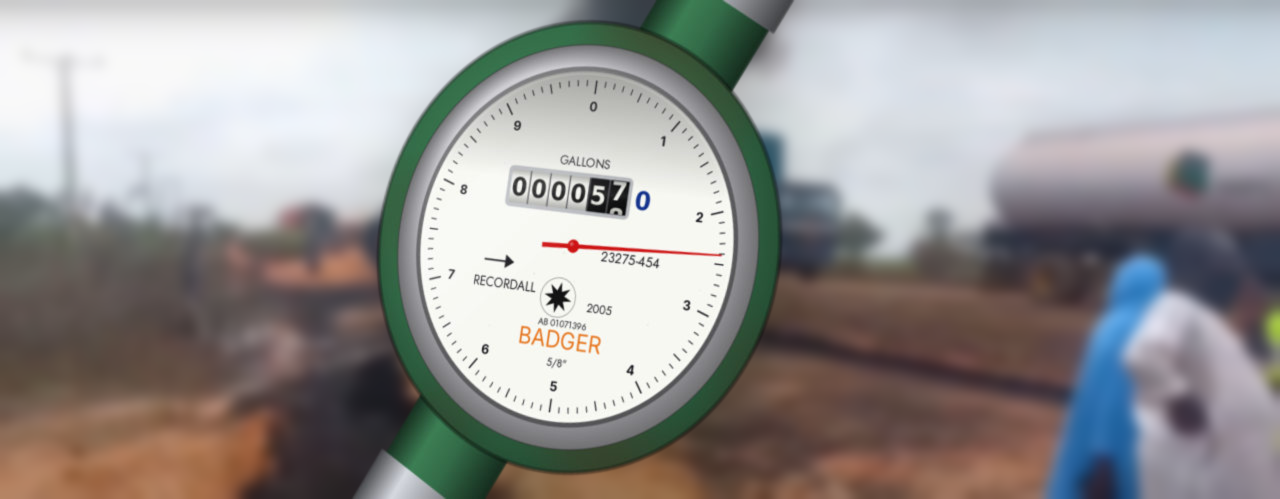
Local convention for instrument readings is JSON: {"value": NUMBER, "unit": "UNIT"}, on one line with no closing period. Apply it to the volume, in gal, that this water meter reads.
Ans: {"value": 572.4, "unit": "gal"}
